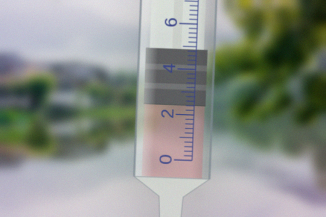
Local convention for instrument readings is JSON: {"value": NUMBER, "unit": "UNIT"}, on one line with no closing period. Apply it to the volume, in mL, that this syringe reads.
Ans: {"value": 2.4, "unit": "mL"}
